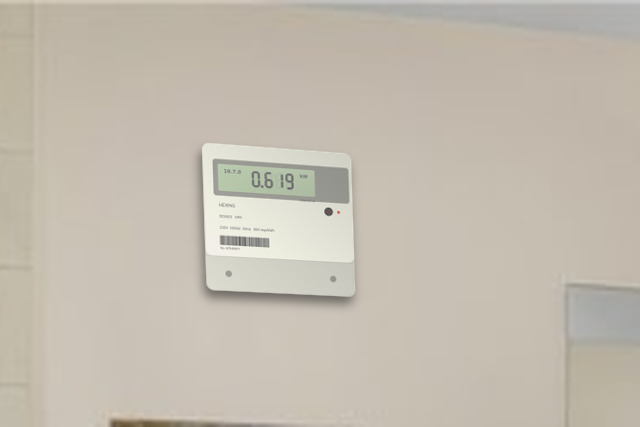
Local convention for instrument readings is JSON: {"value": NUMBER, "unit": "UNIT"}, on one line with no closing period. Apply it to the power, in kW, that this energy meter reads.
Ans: {"value": 0.619, "unit": "kW"}
